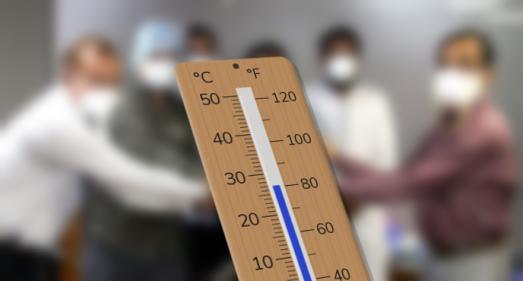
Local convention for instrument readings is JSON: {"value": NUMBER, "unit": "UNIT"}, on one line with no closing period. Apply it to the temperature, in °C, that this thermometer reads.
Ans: {"value": 27, "unit": "°C"}
